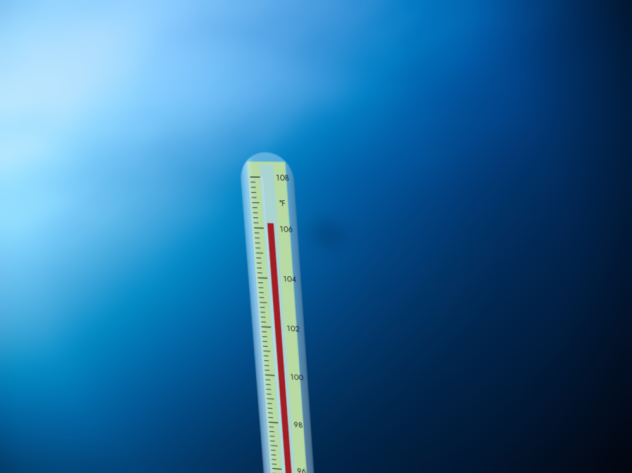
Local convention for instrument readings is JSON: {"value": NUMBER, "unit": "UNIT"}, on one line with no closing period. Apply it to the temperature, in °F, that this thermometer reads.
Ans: {"value": 106.2, "unit": "°F"}
